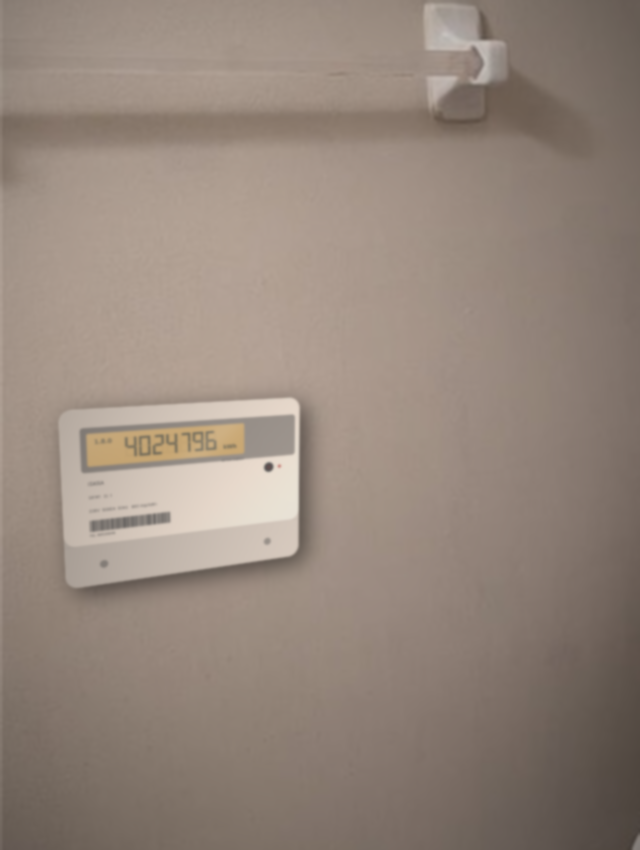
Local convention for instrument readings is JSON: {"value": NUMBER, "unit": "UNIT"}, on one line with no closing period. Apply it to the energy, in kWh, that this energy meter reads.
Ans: {"value": 4024796, "unit": "kWh"}
